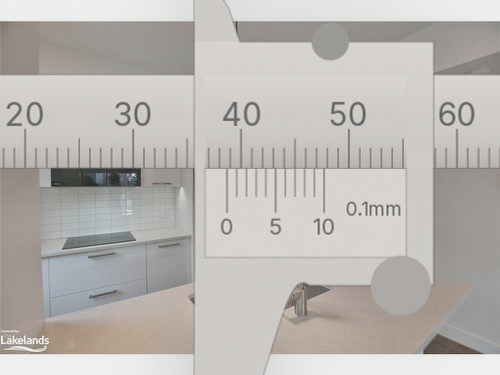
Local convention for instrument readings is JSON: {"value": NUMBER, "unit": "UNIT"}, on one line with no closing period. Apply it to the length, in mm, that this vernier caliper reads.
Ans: {"value": 38.7, "unit": "mm"}
